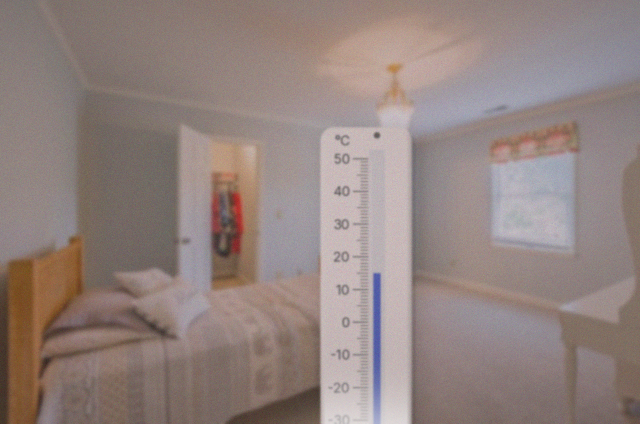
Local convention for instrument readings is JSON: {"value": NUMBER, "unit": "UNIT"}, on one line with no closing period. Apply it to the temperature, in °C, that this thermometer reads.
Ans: {"value": 15, "unit": "°C"}
